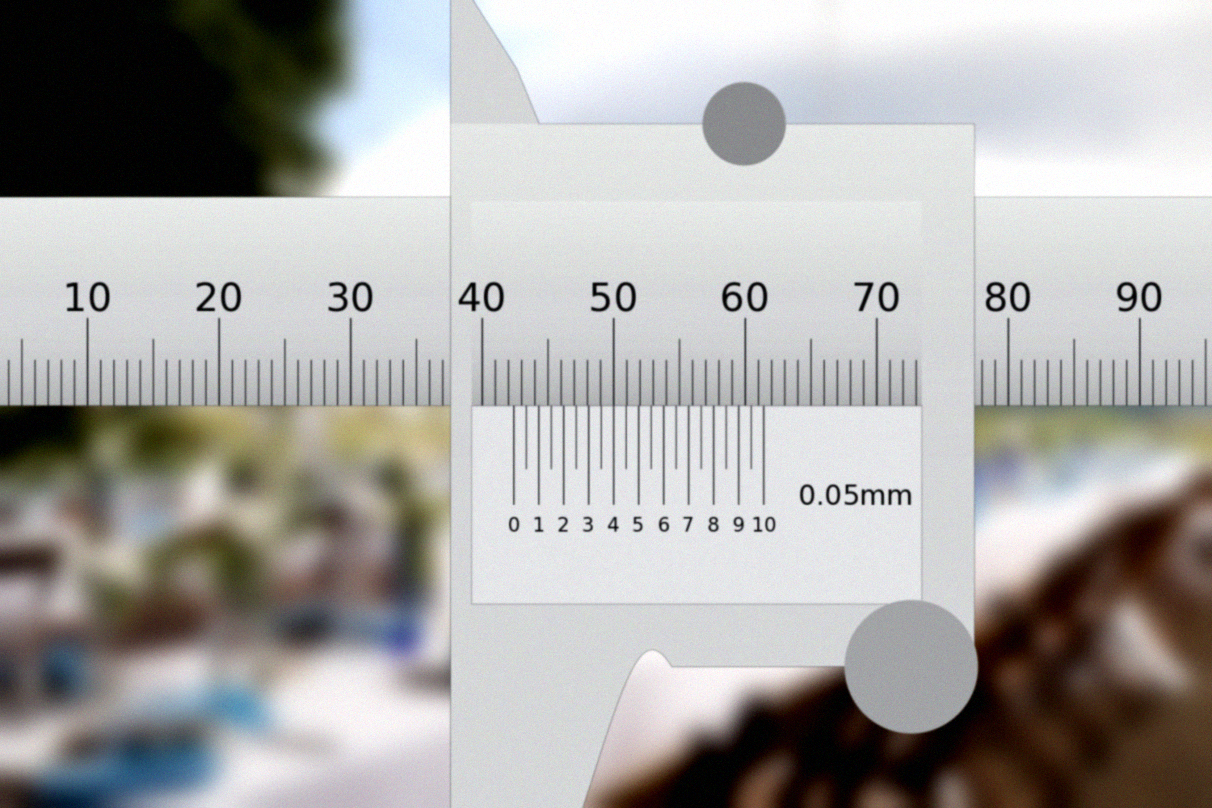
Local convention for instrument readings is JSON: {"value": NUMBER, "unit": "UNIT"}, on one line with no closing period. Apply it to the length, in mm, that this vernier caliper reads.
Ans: {"value": 42.4, "unit": "mm"}
